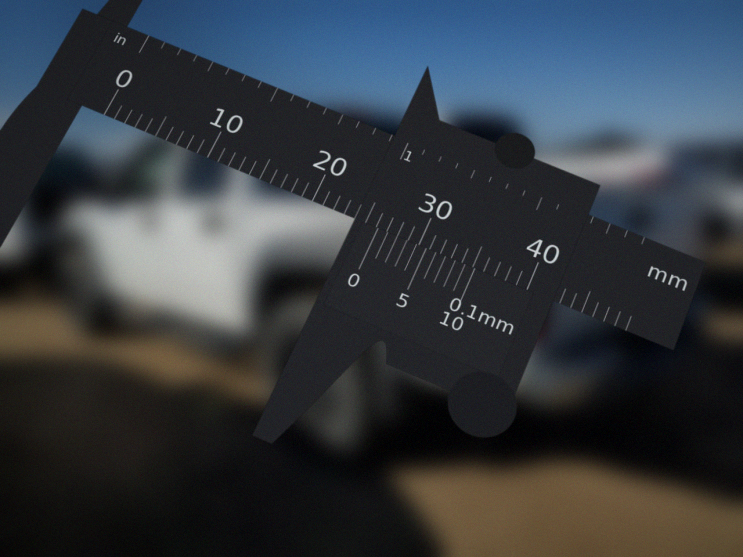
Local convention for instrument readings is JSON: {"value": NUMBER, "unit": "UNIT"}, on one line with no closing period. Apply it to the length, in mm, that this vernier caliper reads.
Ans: {"value": 26.2, "unit": "mm"}
